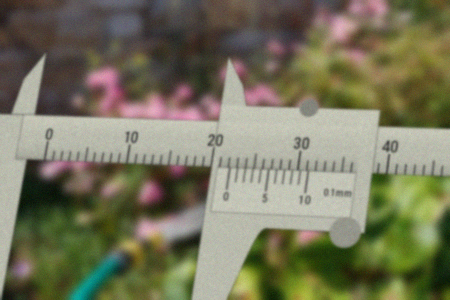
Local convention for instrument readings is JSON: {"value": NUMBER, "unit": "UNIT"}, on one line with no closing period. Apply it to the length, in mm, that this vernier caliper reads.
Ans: {"value": 22.2, "unit": "mm"}
